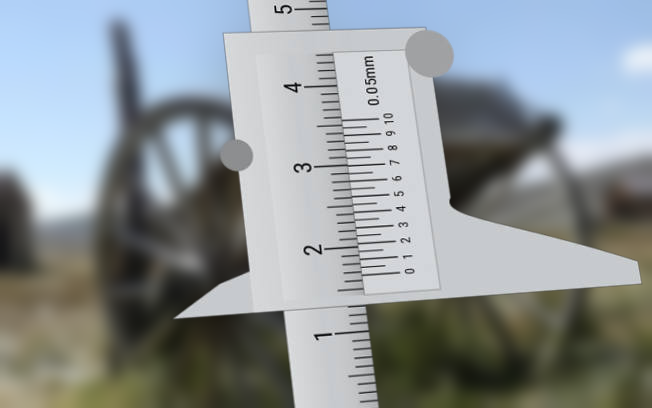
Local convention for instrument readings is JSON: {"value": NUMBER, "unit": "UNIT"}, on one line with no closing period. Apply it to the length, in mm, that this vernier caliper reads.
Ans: {"value": 16.6, "unit": "mm"}
